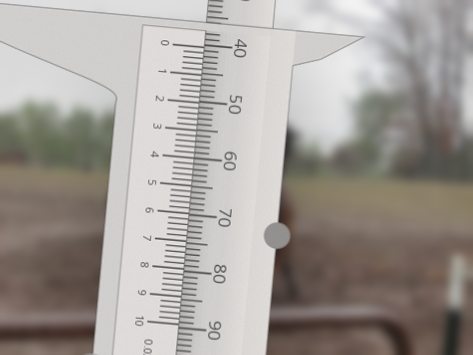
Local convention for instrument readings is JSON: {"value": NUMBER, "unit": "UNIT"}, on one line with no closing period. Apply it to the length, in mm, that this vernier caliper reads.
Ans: {"value": 40.4, "unit": "mm"}
